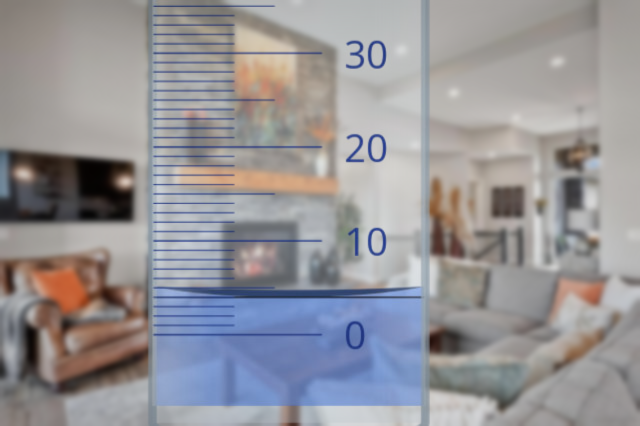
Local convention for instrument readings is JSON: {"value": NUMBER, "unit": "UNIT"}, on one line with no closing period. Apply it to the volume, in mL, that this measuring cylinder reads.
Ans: {"value": 4, "unit": "mL"}
